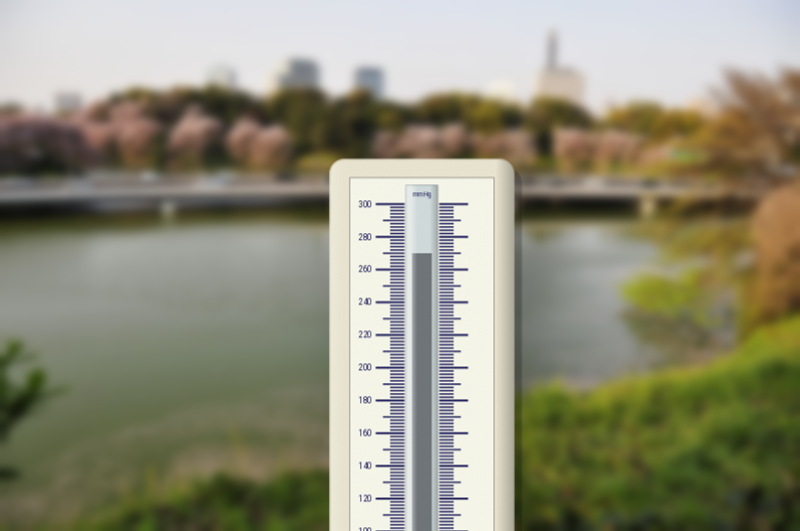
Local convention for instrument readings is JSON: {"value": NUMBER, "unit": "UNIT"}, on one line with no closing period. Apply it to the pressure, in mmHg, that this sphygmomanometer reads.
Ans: {"value": 270, "unit": "mmHg"}
